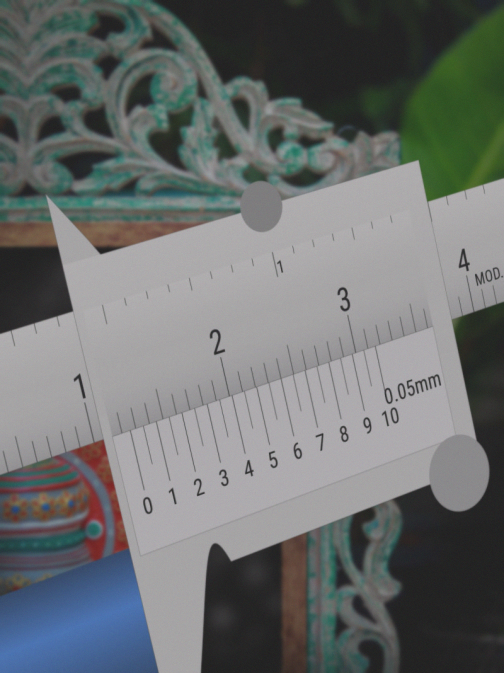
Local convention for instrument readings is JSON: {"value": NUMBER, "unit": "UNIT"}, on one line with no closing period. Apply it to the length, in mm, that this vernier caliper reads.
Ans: {"value": 12.6, "unit": "mm"}
